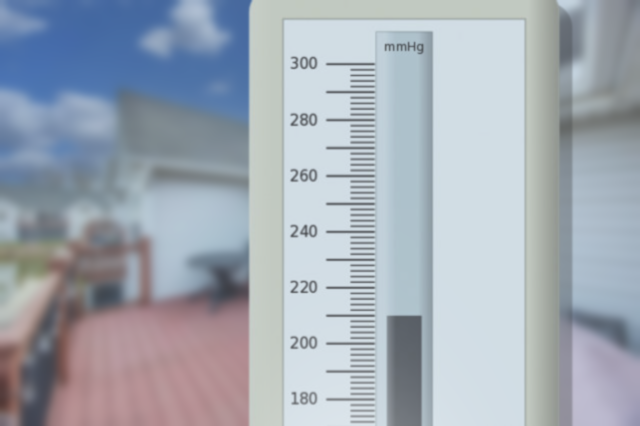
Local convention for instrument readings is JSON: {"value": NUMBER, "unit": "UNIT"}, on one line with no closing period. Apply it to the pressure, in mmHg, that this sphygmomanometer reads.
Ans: {"value": 210, "unit": "mmHg"}
